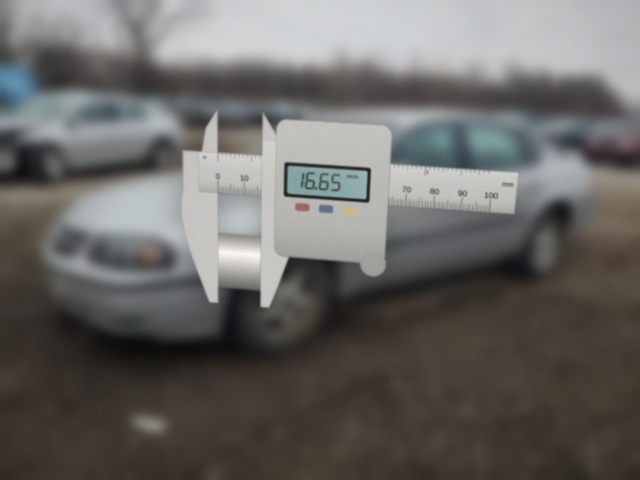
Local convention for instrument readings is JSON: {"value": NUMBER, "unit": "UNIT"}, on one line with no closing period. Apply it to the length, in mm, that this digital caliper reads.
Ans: {"value": 16.65, "unit": "mm"}
